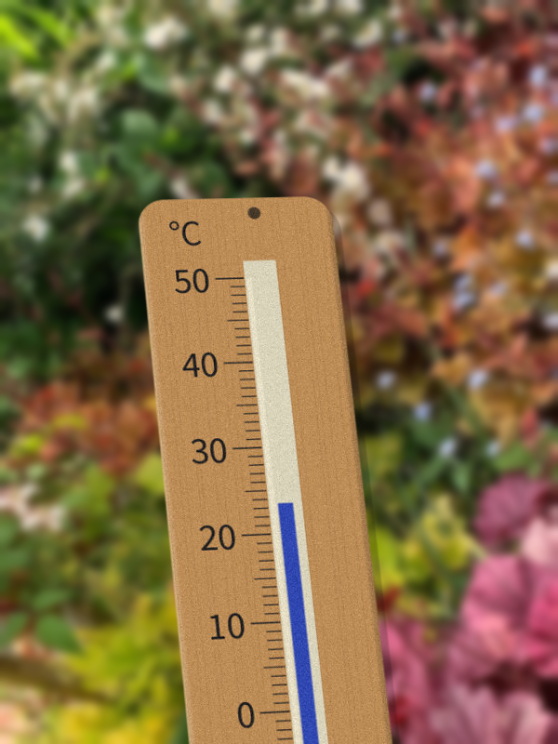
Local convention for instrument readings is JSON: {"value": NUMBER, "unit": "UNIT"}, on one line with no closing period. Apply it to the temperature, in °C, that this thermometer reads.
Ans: {"value": 23.5, "unit": "°C"}
